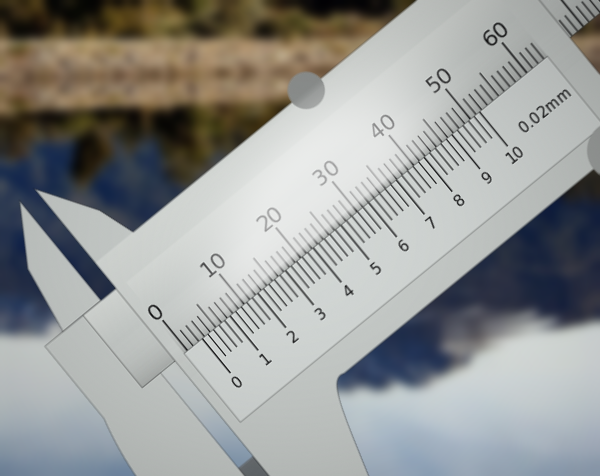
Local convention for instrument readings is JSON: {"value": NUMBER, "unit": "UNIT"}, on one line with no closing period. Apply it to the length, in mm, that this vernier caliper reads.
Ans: {"value": 2.6, "unit": "mm"}
